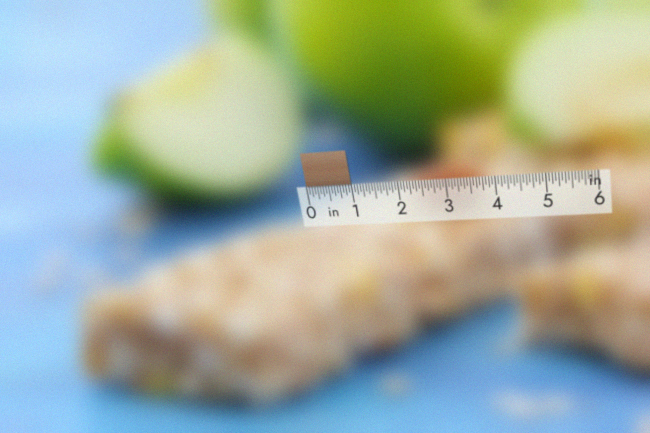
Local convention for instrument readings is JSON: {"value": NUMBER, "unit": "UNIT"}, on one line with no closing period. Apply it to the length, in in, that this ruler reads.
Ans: {"value": 1, "unit": "in"}
